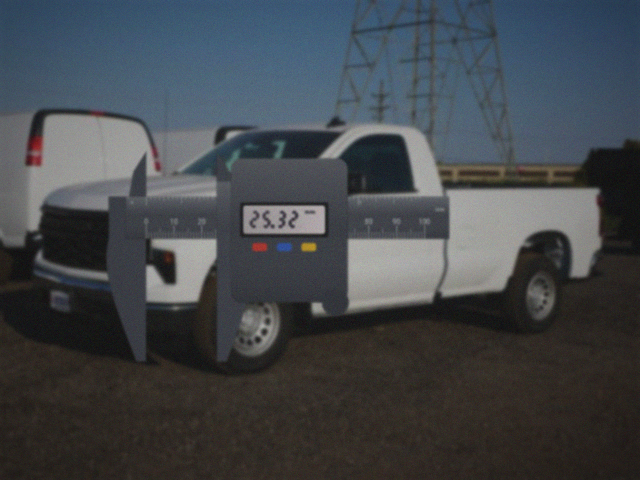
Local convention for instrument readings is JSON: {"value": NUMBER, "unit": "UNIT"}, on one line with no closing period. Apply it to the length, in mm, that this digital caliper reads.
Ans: {"value": 25.32, "unit": "mm"}
